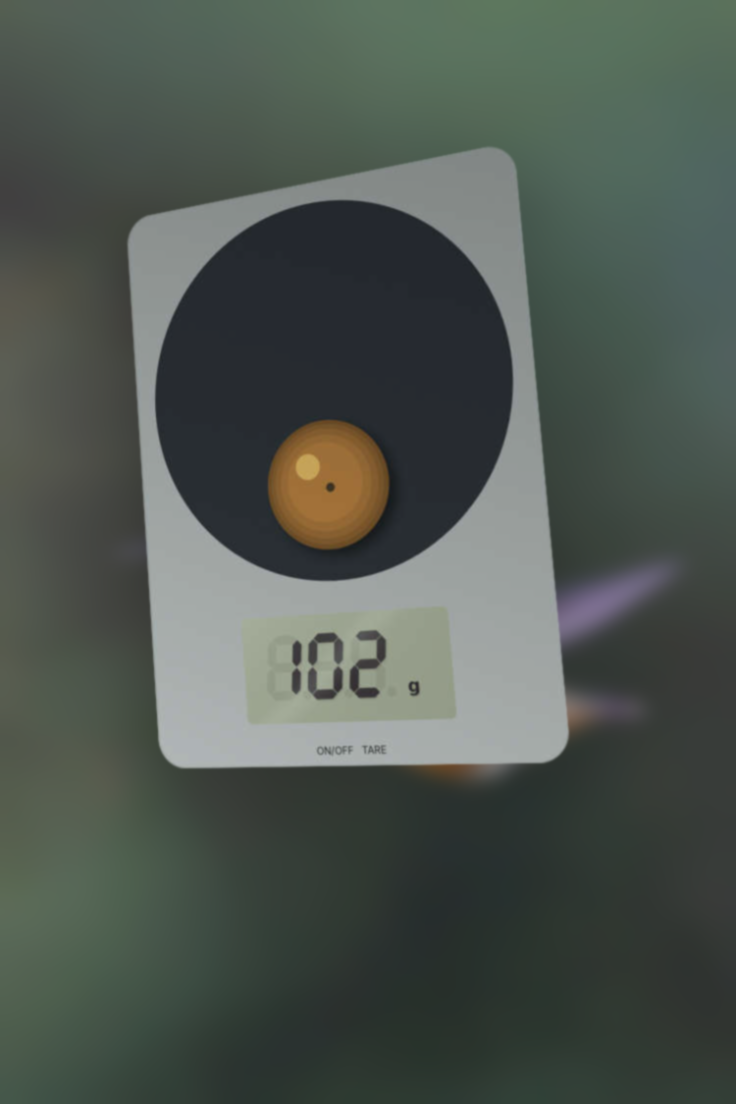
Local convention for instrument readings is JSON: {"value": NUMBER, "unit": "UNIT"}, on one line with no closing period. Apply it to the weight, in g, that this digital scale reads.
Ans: {"value": 102, "unit": "g"}
